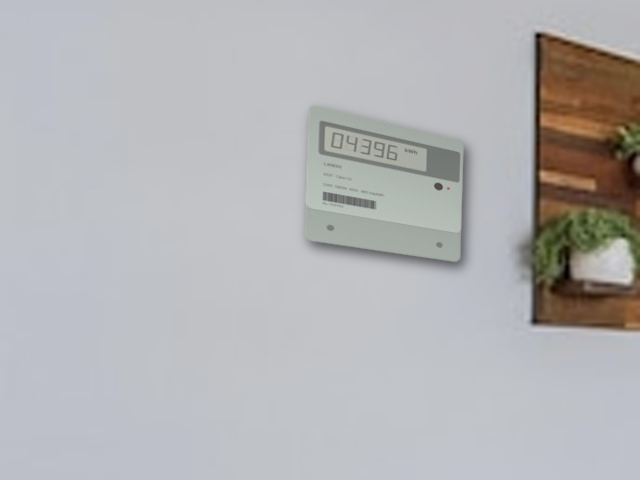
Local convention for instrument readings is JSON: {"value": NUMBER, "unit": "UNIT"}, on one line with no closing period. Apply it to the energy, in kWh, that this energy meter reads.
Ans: {"value": 4396, "unit": "kWh"}
